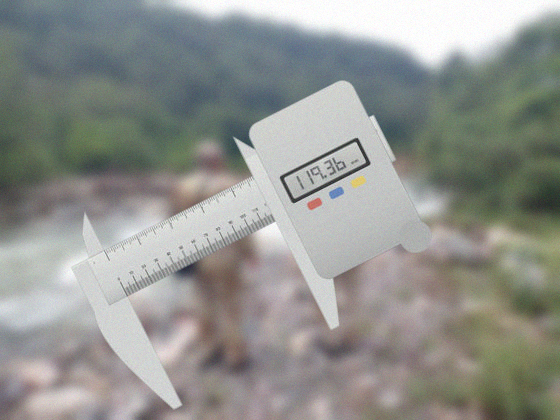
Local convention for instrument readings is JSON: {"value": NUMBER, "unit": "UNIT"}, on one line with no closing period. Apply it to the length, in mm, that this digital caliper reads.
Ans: {"value": 119.36, "unit": "mm"}
